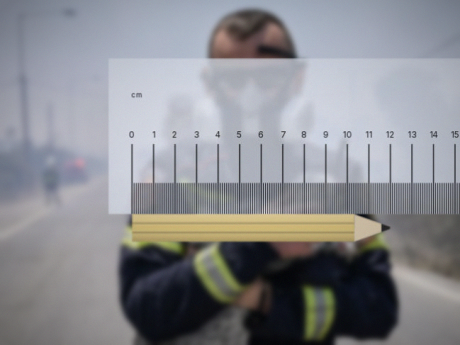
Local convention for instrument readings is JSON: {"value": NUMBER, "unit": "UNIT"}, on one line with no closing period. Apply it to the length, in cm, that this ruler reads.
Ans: {"value": 12, "unit": "cm"}
